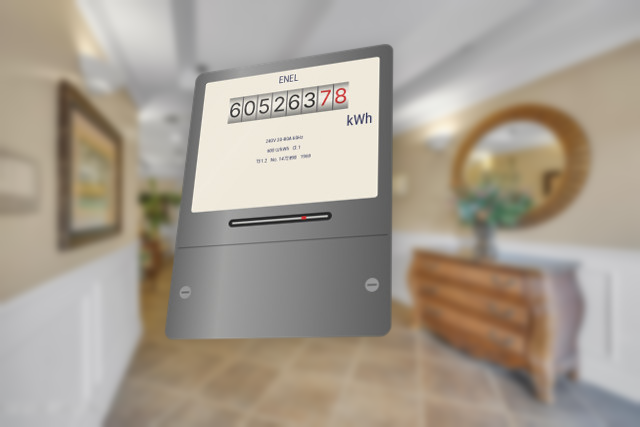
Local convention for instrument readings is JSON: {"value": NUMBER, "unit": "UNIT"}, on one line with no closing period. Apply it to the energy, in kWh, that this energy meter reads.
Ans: {"value": 605263.78, "unit": "kWh"}
